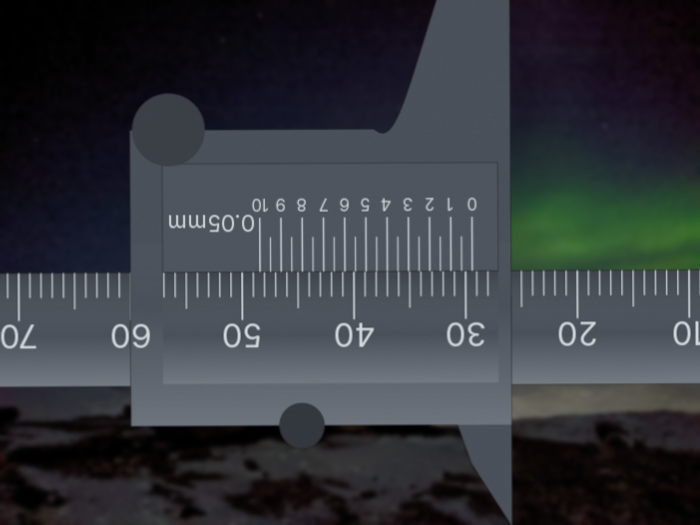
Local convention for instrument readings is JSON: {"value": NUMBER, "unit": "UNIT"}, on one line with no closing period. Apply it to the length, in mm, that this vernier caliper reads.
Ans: {"value": 29.4, "unit": "mm"}
